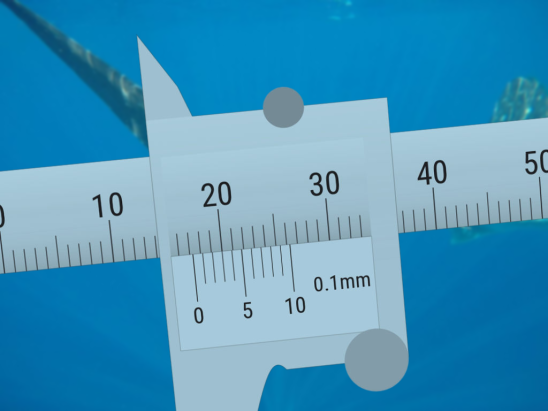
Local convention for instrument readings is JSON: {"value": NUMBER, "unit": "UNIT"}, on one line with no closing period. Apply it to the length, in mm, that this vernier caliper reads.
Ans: {"value": 17.3, "unit": "mm"}
